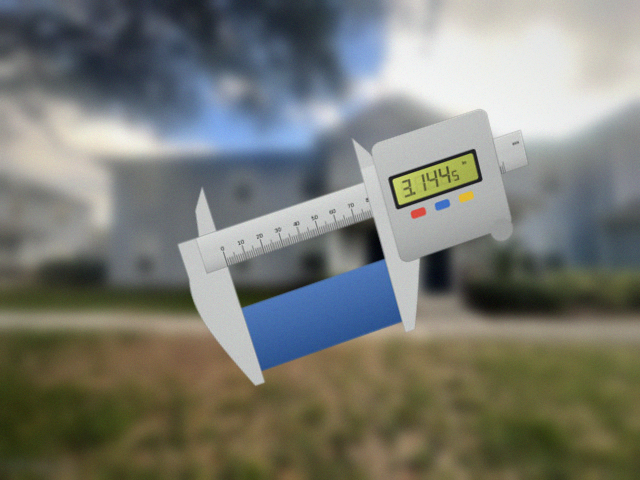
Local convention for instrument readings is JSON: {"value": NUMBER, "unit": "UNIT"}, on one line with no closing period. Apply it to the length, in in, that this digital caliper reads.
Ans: {"value": 3.1445, "unit": "in"}
